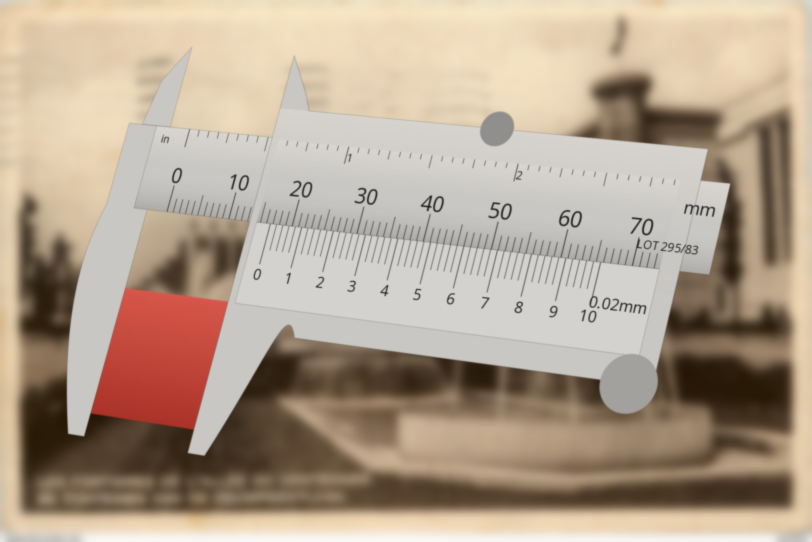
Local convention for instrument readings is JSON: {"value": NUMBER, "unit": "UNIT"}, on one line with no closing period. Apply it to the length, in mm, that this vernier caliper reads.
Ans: {"value": 16.6, "unit": "mm"}
